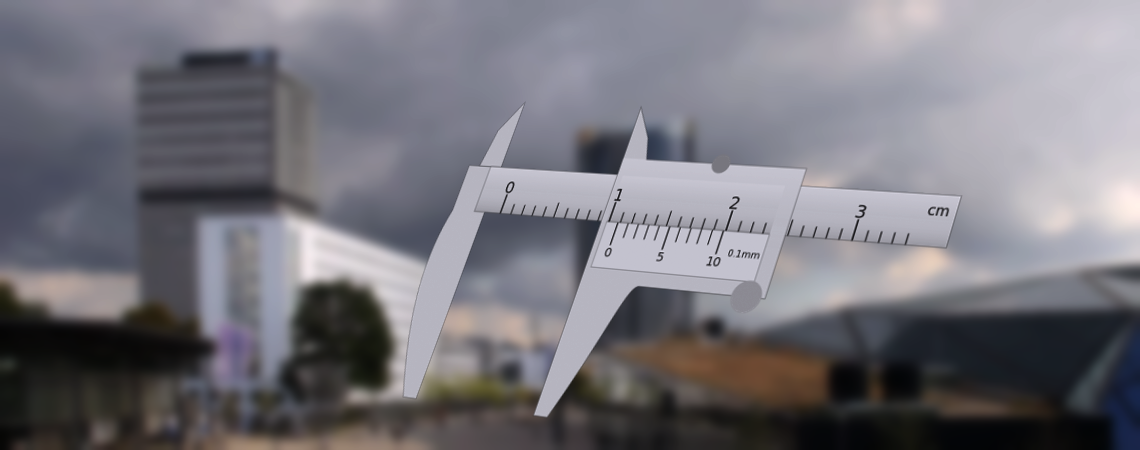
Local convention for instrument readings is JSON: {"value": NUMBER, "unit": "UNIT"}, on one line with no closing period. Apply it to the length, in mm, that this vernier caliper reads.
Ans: {"value": 10.8, "unit": "mm"}
